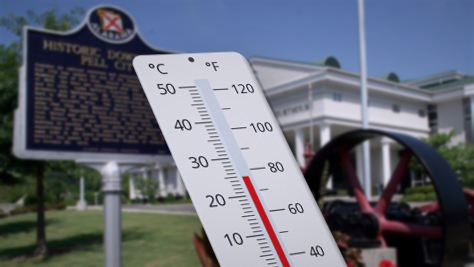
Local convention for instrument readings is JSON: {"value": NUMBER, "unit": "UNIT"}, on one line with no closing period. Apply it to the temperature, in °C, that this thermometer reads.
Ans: {"value": 25, "unit": "°C"}
